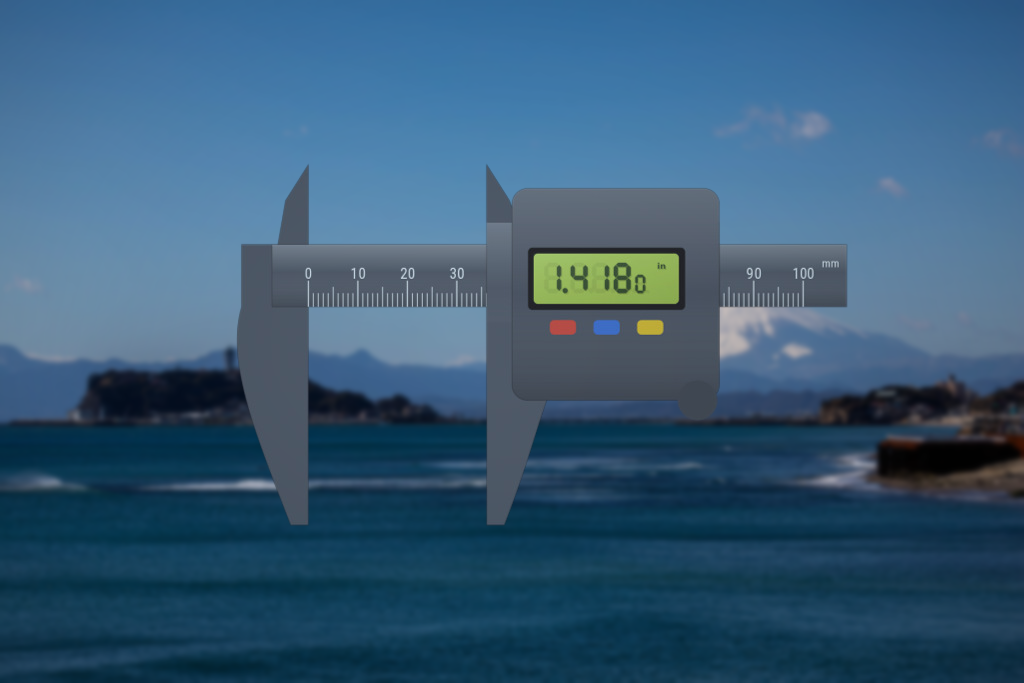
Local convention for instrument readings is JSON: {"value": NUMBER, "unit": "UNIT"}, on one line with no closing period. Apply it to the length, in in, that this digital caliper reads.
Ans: {"value": 1.4180, "unit": "in"}
